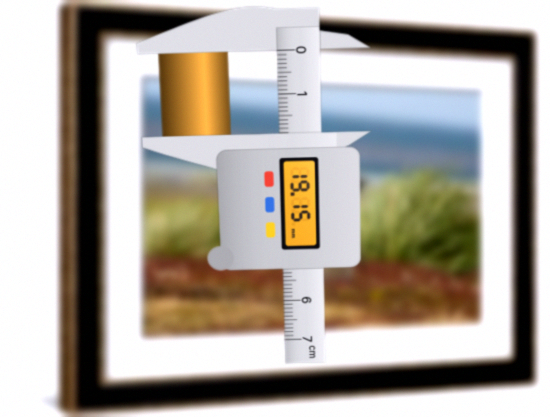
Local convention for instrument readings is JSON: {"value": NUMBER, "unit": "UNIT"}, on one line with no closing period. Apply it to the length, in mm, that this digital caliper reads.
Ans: {"value": 19.15, "unit": "mm"}
